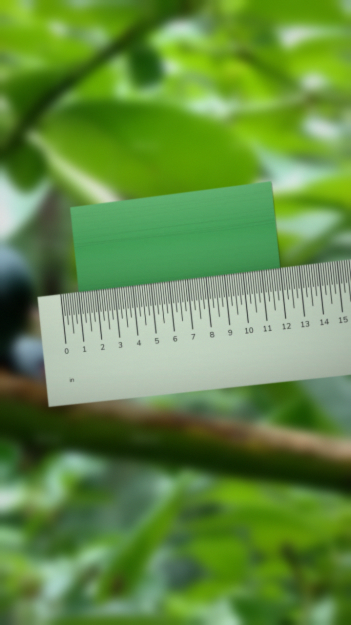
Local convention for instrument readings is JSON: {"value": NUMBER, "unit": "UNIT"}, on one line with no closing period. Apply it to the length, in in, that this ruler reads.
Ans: {"value": 11, "unit": "in"}
